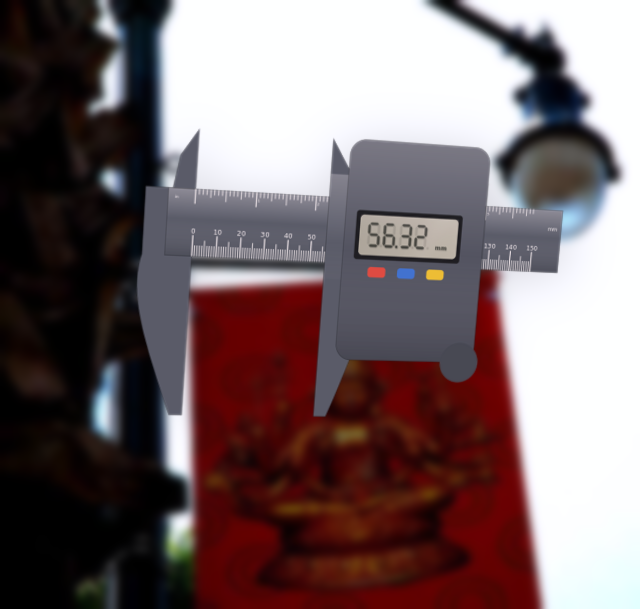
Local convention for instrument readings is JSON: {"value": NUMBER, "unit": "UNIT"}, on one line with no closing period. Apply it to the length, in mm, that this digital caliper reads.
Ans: {"value": 56.32, "unit": "mm"}
